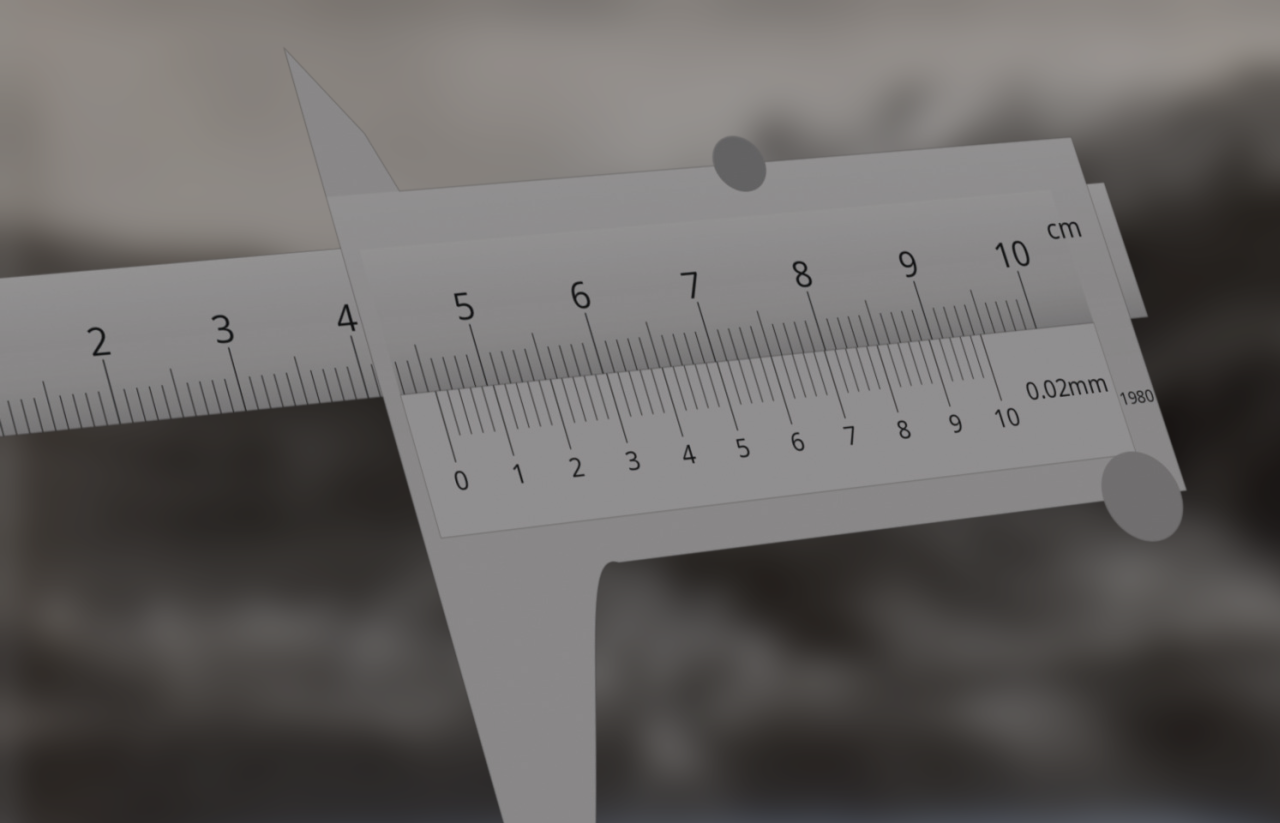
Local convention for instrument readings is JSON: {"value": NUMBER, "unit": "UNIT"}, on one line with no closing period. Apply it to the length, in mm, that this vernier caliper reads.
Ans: {"value": 45.6, "unit": "mm"}
